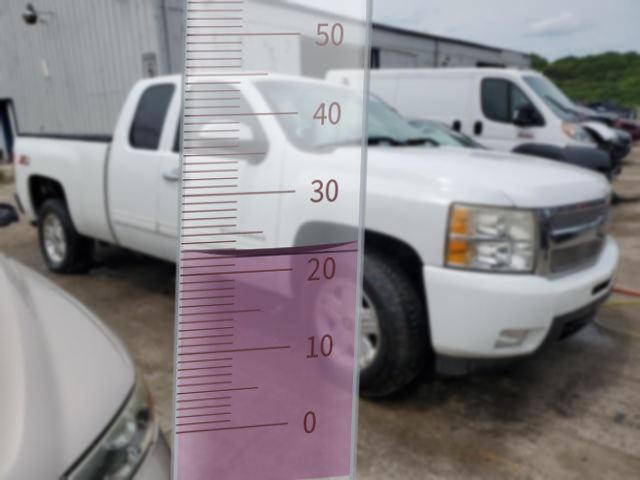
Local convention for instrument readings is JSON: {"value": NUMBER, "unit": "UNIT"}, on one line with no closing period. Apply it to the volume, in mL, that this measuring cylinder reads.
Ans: {"value": 22, "unit": "mL"}
